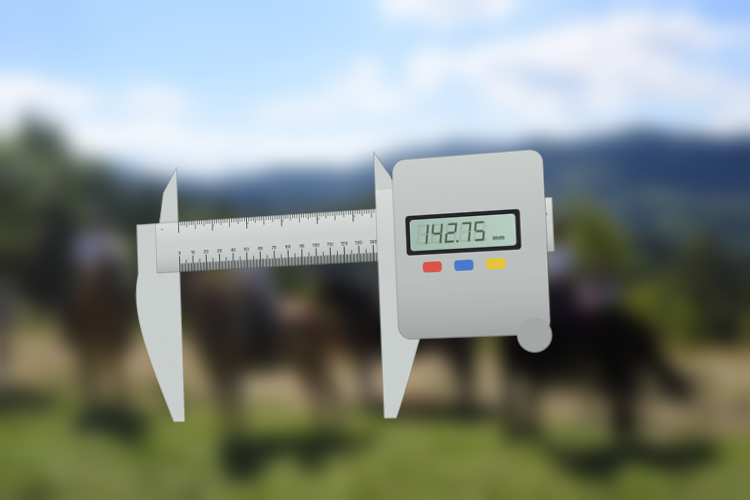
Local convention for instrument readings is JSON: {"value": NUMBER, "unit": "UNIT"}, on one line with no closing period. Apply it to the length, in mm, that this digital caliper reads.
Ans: {"value": 142.75, "unit": "mm"}
